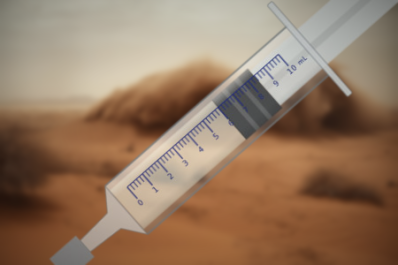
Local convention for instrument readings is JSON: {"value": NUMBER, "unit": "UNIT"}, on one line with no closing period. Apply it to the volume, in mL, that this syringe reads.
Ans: {"value": 6, "unit": "mL"}
